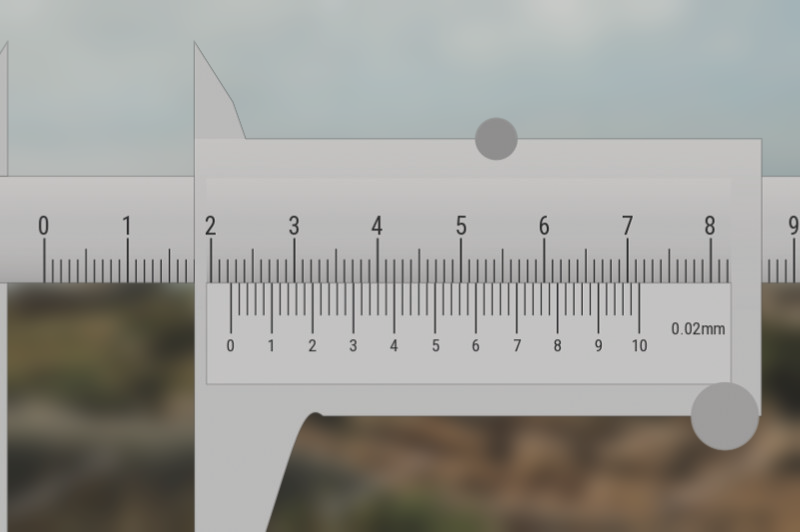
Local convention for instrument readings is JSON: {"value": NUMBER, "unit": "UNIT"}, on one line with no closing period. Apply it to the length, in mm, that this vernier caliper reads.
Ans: {"value": 22.4, "unit": "mm"}
